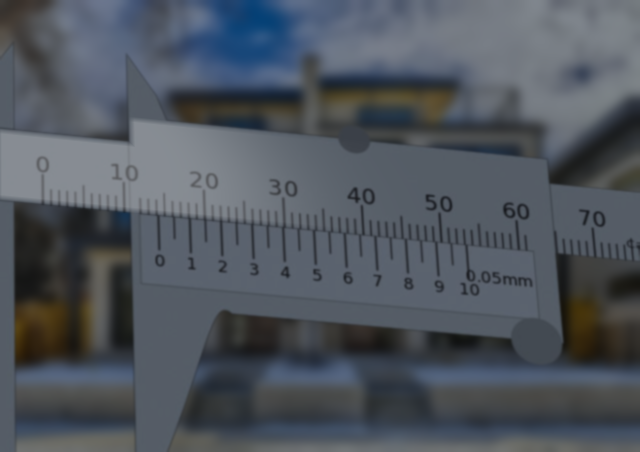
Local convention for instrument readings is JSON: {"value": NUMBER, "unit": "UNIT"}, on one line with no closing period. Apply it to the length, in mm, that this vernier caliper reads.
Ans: {"value": 14.2, "unit": "mm"}
